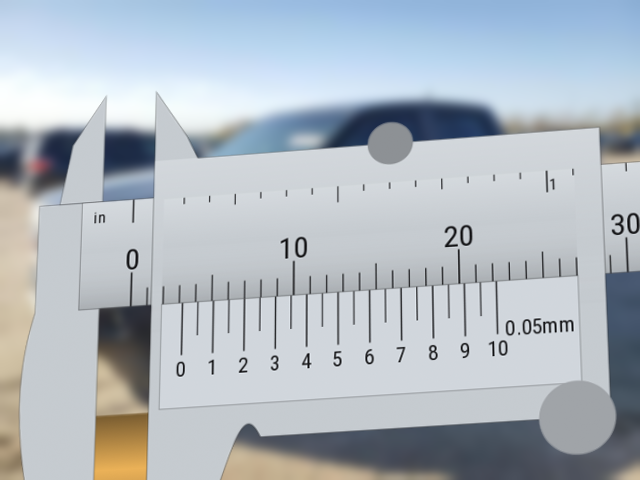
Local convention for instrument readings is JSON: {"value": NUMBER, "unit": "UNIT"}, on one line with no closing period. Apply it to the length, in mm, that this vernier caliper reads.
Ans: {"value": 3.2, "unit": "mm"}
